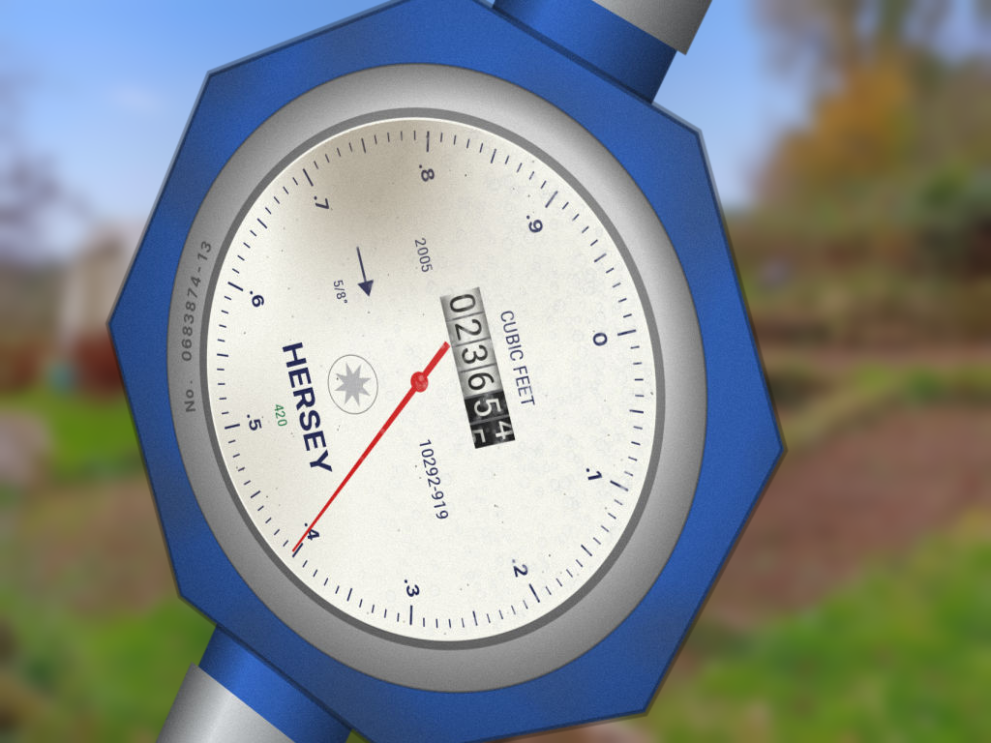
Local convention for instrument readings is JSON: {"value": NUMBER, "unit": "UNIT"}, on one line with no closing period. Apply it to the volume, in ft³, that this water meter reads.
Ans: {"value": 23654.40, "unit": "ft³"}
